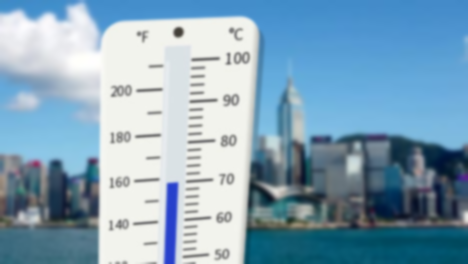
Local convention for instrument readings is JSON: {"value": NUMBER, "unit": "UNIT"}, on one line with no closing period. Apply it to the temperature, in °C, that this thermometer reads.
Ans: {"value": 70, "unit": "°C"}
